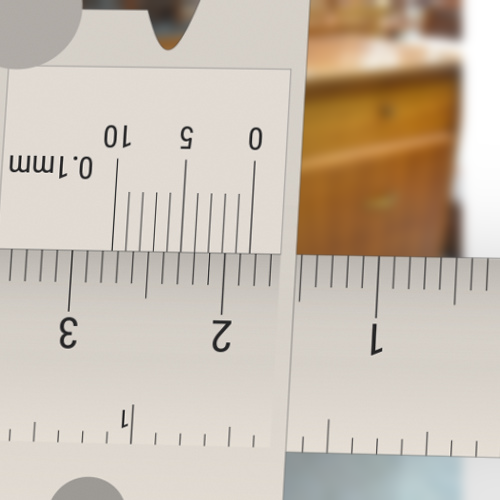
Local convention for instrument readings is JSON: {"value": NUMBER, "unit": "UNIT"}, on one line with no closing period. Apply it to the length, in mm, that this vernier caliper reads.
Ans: {"value": 18.4, "unit": "mm"}
